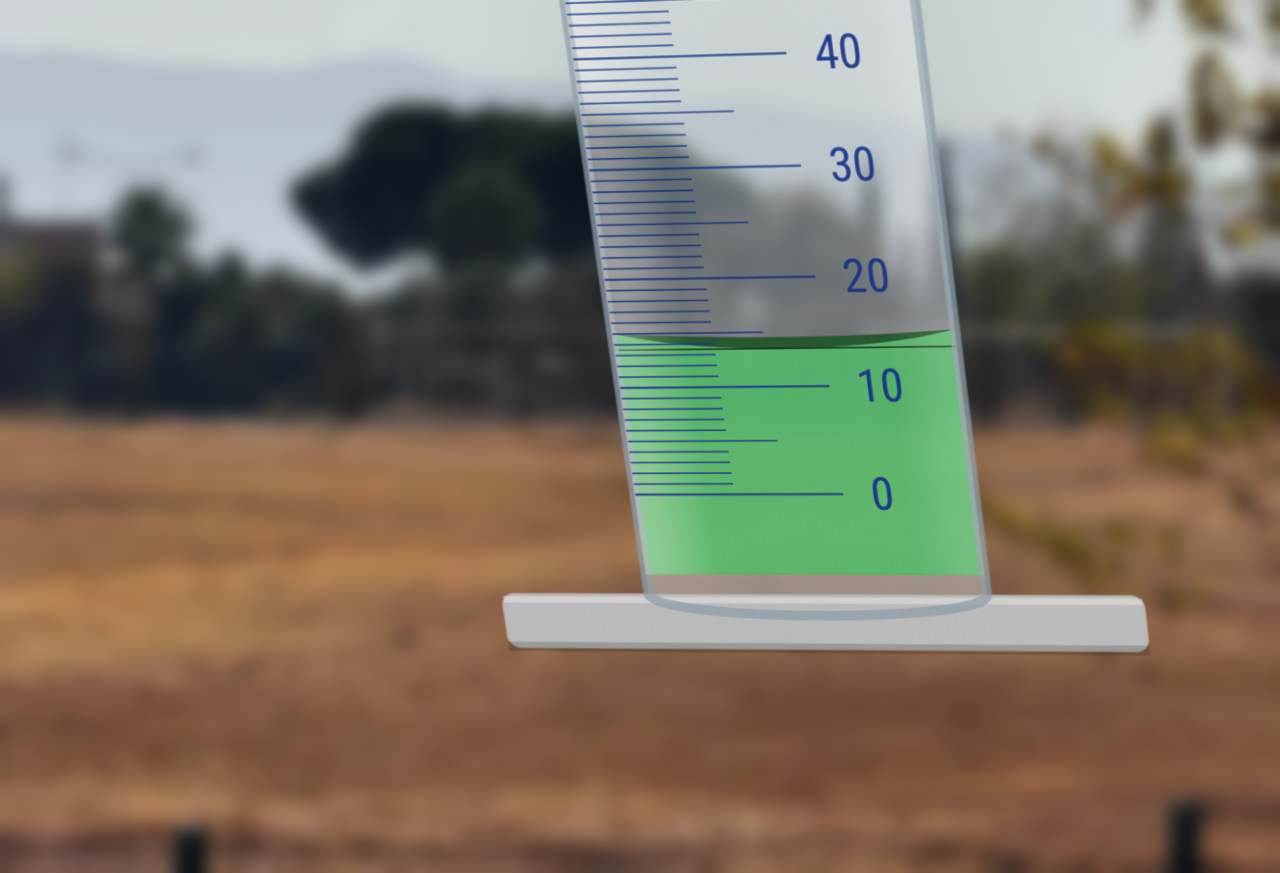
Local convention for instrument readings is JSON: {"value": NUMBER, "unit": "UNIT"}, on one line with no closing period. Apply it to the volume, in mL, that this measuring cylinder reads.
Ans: {"value": 13.5, "unit": "mL"}
